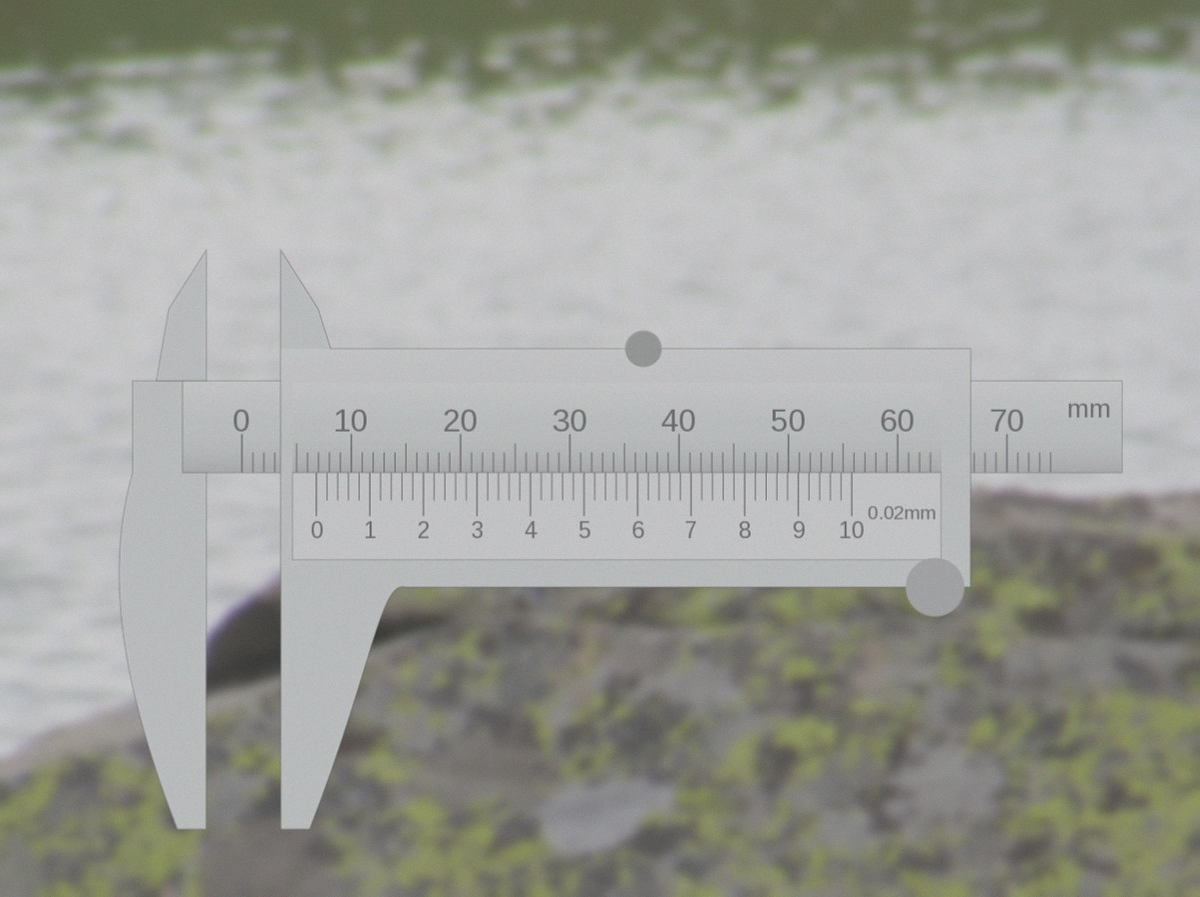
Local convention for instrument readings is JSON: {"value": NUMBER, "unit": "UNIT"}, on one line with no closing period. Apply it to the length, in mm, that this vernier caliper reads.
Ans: {"value": 6.8, "unit": "mm"}
